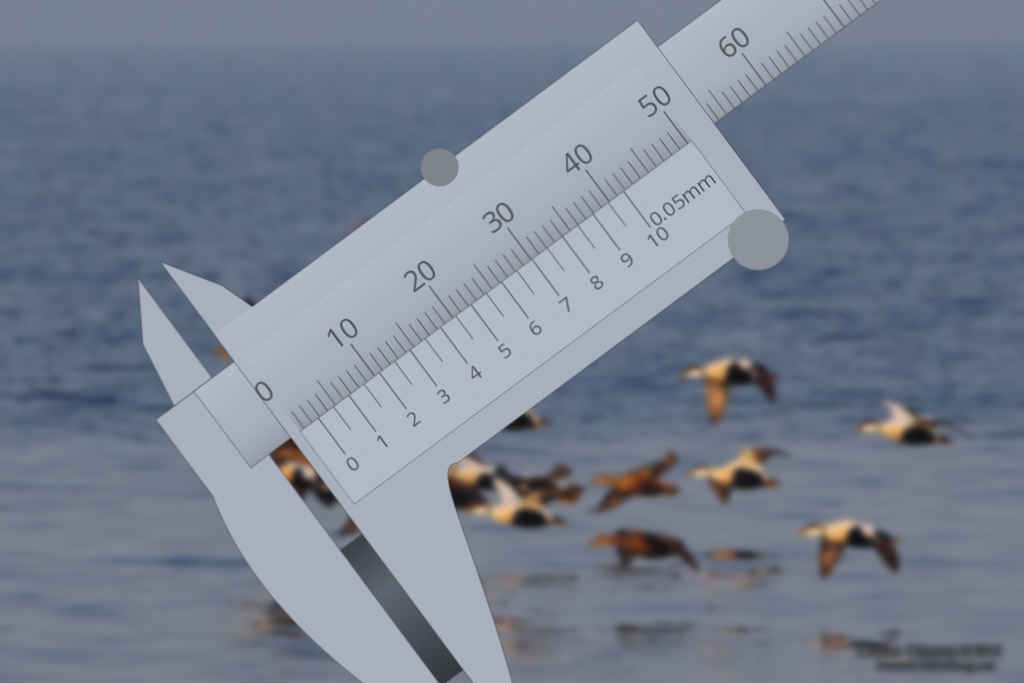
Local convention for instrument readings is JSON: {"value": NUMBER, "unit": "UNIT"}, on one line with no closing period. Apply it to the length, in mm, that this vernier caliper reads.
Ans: {"value": 2.8, "unit": "mm"}
